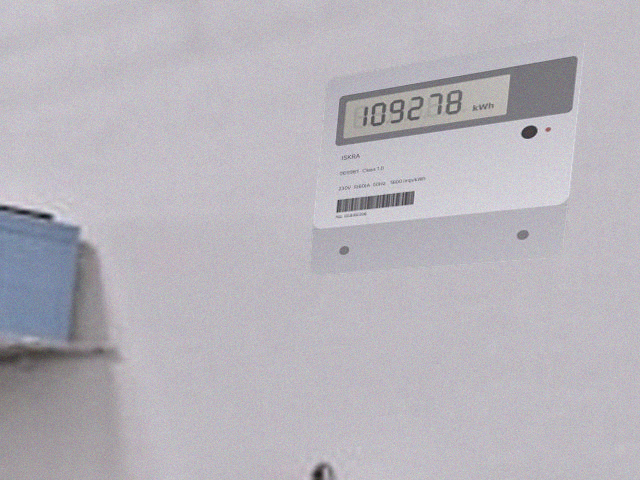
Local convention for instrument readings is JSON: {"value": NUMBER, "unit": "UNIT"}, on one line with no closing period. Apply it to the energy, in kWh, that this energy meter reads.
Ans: {"value": 109278, "unit": "kWh"}
